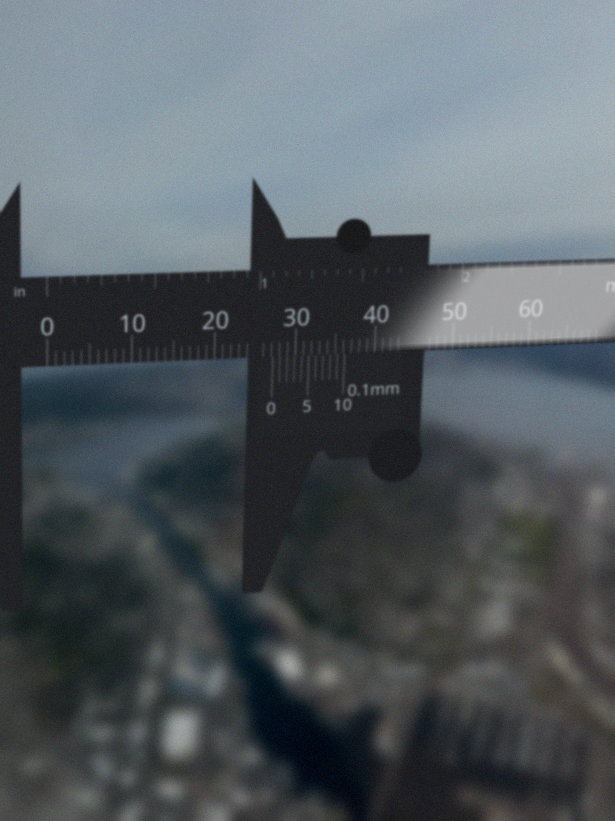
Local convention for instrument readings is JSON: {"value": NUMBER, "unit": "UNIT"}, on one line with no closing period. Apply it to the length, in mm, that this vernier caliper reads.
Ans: {"value": 27.2, "unit": "mm"}
